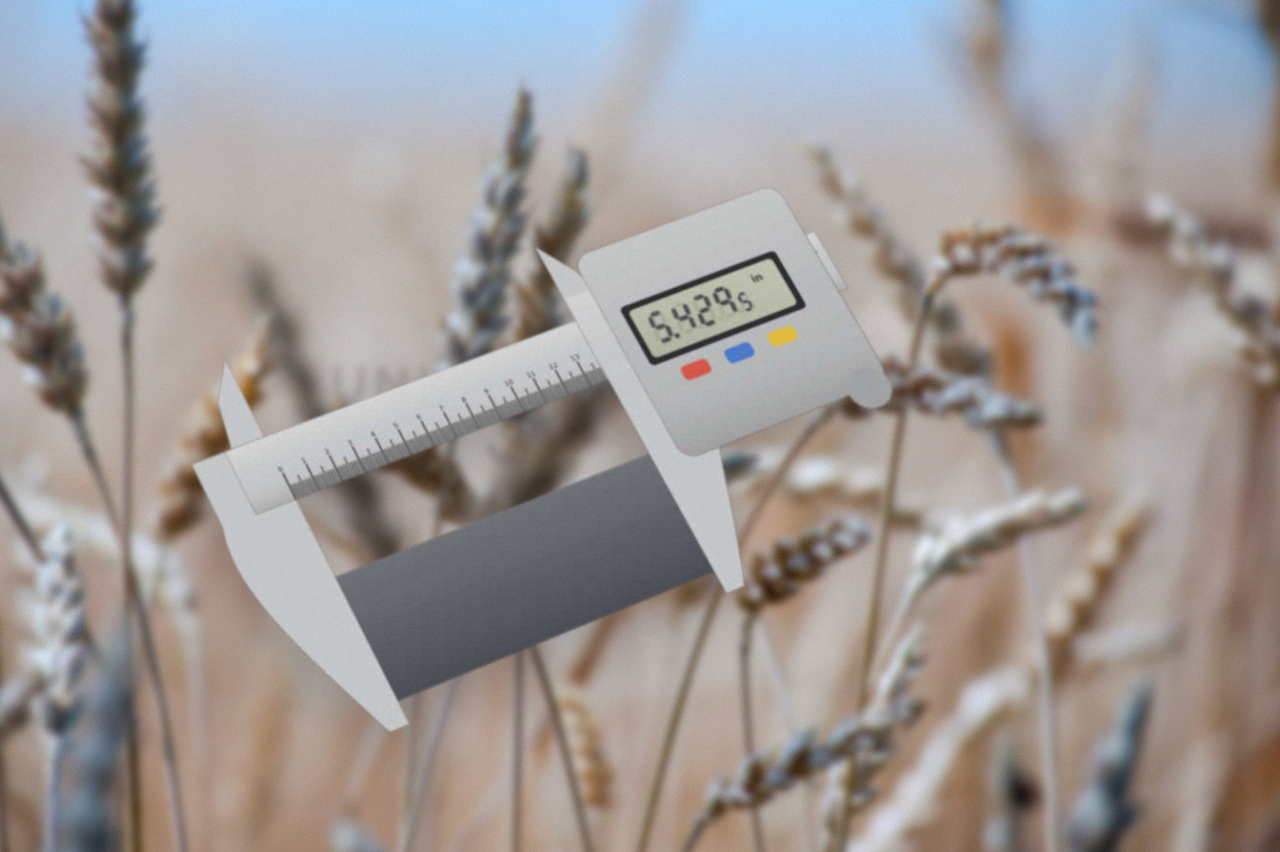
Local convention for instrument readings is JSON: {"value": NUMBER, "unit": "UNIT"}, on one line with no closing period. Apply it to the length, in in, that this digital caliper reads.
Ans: {"value": 5.4295, "unit": "in"}
